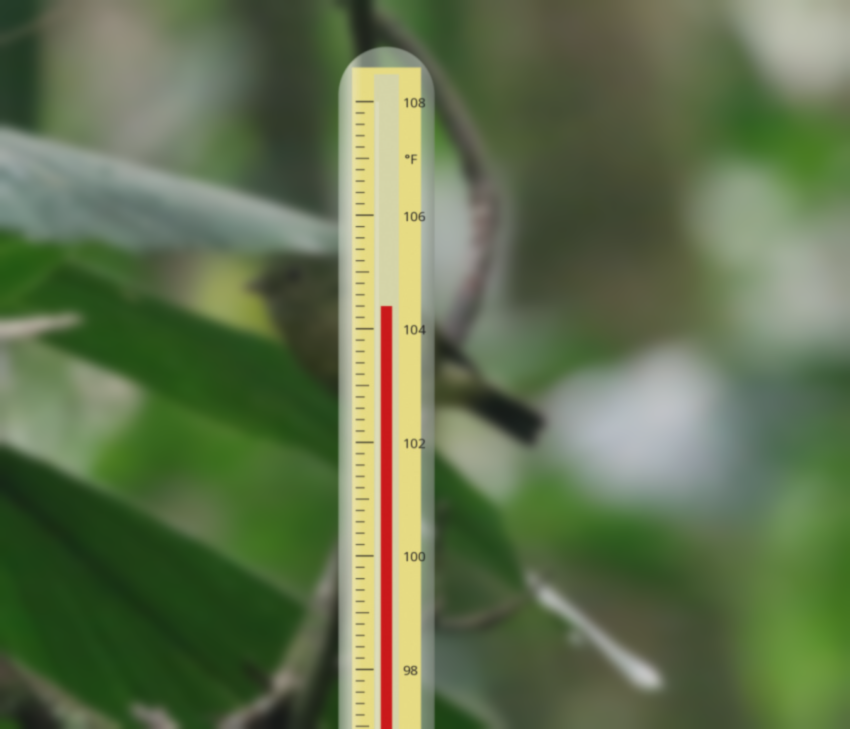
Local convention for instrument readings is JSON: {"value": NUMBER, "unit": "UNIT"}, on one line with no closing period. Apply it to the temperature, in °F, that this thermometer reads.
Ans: {"value": 104.4, "unit": "°F"}
